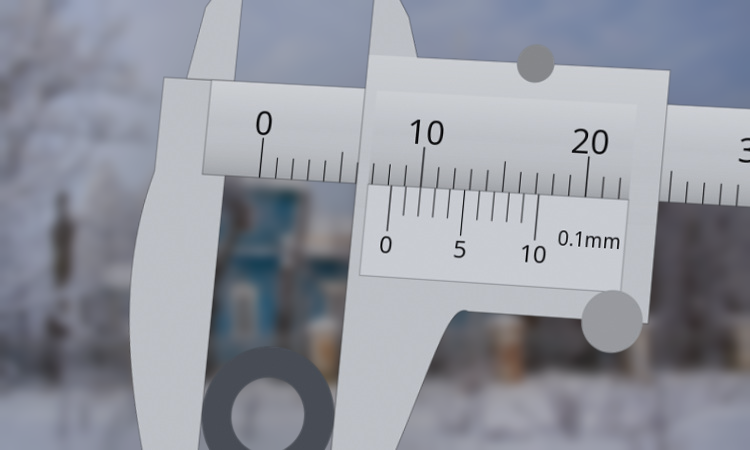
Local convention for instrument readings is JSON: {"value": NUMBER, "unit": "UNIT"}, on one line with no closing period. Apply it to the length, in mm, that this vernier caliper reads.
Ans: {"value": 8.2, "unit": "mm"}
